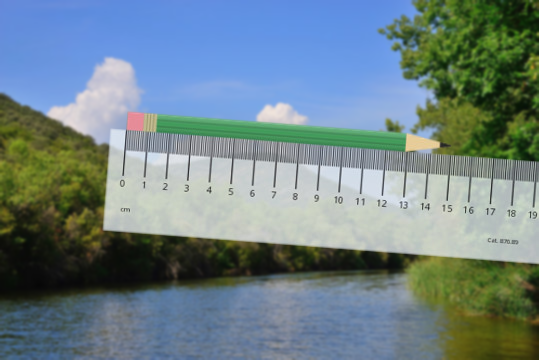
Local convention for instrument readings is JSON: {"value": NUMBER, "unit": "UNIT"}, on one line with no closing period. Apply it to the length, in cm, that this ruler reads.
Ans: {"value": 15, "unit": "cm"}
